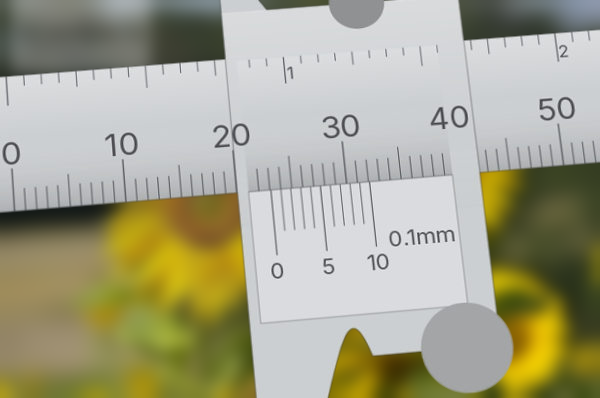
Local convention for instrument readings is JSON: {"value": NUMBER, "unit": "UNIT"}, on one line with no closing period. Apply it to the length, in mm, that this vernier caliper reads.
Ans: {"value": 23.1, "unit": "mm"}
